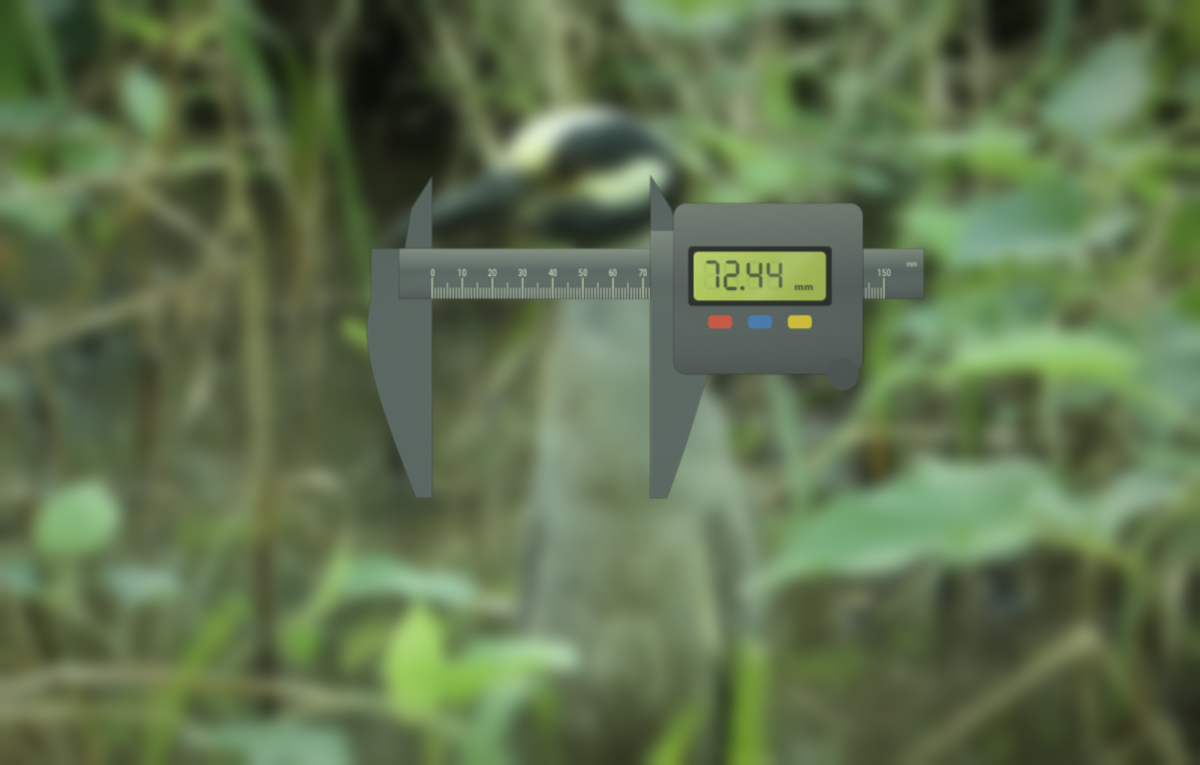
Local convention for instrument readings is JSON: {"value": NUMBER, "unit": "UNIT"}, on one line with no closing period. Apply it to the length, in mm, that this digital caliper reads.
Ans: {"value": 72.44, "unit": "mm"}
